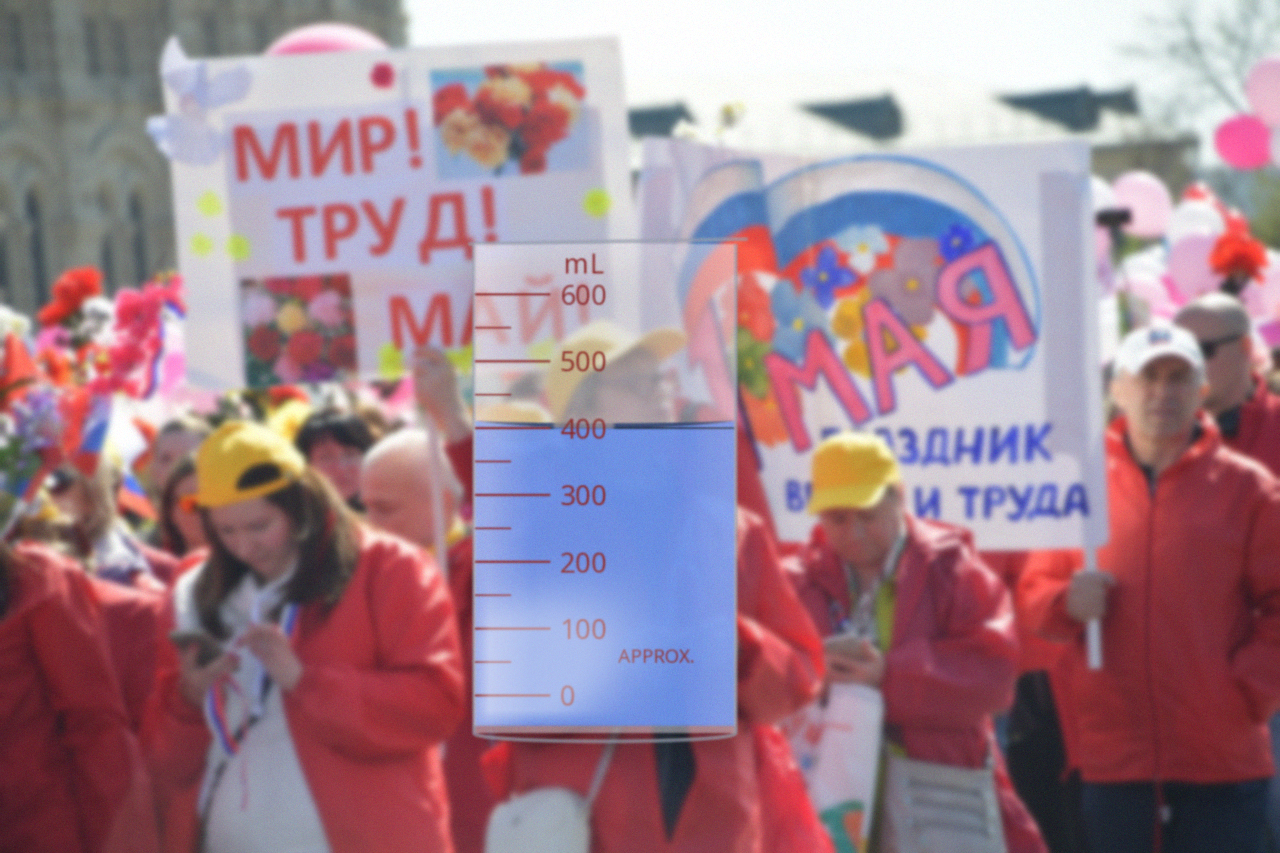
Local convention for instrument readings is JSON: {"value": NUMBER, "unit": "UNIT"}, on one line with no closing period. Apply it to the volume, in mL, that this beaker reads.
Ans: {"value": 400, "unit": "mL"}
